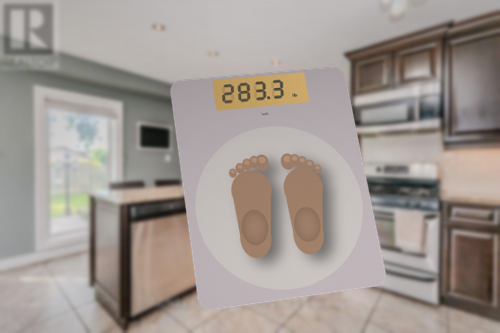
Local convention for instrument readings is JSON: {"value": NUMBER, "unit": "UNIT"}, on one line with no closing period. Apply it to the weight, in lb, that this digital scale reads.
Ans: {"value": 283.3, "unit": "lb"}
